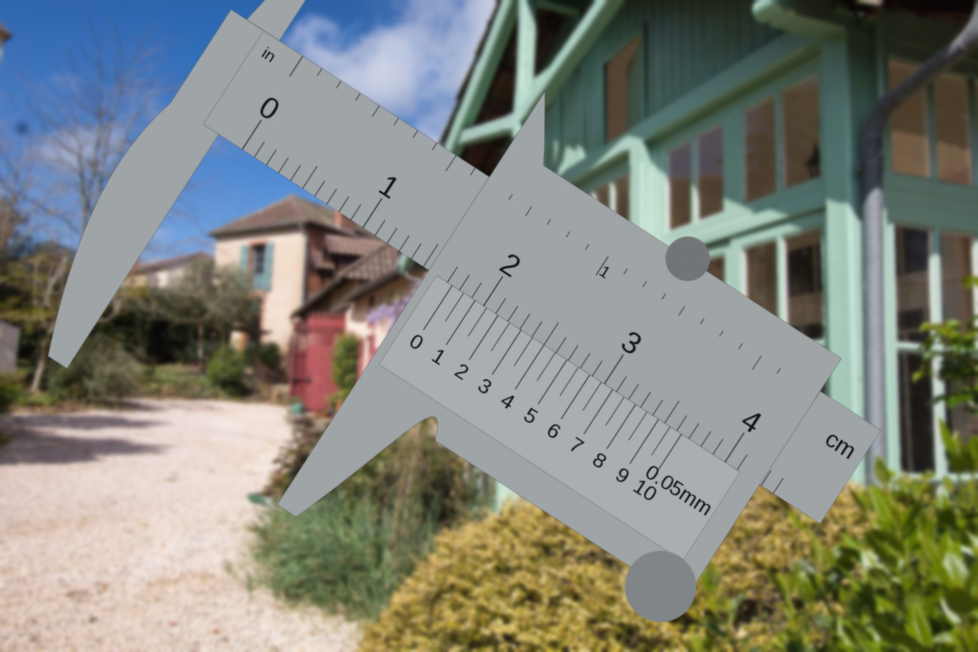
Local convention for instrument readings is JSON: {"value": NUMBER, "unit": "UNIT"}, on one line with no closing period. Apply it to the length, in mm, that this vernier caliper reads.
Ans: {"value": 17.4, "unit": "mm"}
